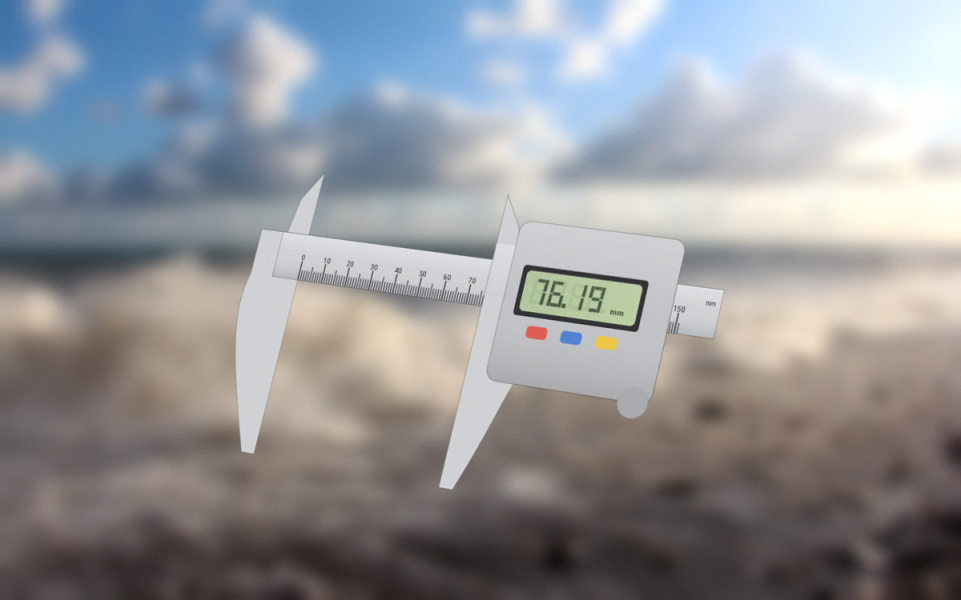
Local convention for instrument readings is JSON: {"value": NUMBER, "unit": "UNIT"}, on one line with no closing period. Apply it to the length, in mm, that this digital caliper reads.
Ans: {"value": 76.19, "unit": "mm"}
